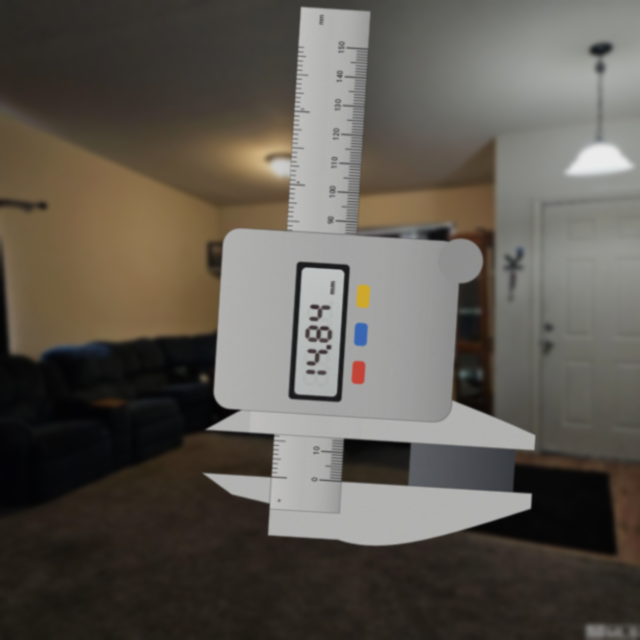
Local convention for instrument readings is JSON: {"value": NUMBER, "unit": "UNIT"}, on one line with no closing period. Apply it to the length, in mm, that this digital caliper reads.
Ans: {"value": 14.84, "unit": "mm"}
